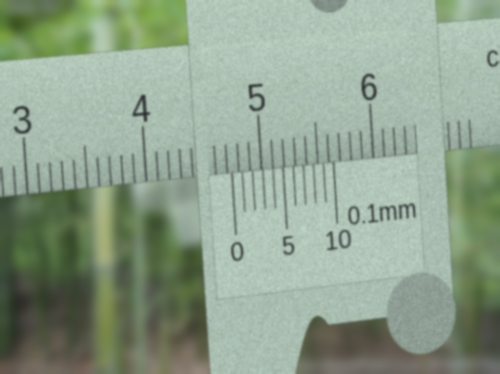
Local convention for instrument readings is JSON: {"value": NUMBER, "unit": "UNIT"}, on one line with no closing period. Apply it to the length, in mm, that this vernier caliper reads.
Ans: {"value": 47.4, "unit": "mm"}
